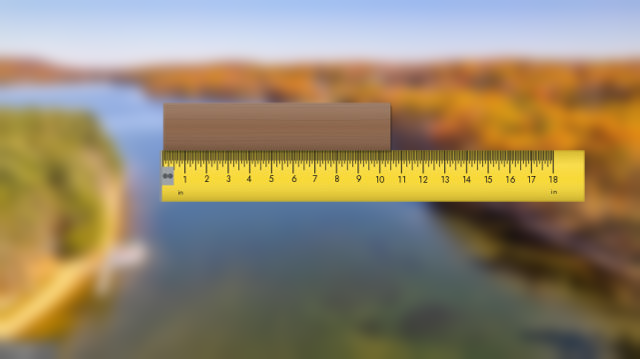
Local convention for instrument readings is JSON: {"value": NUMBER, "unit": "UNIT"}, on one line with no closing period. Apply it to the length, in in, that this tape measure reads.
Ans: {"value": 10.5, "unit": "in"}
